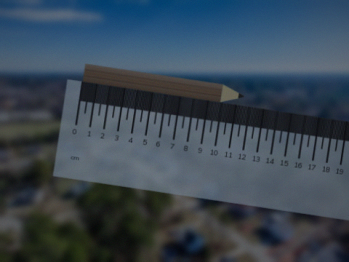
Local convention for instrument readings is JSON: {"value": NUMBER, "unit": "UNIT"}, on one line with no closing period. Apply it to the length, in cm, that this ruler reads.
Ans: {"value": 11.5, "unit": "cm"}
